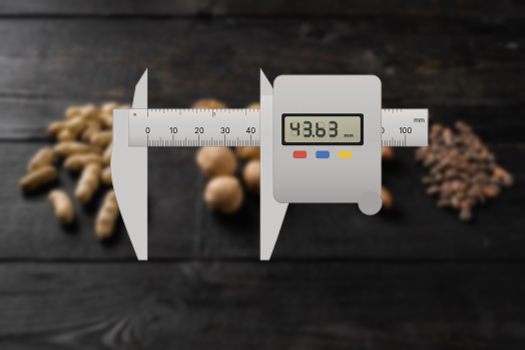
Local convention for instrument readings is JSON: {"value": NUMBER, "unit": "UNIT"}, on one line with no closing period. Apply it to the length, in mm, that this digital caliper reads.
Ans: {"value": 43.63, "unit": "mm"}
